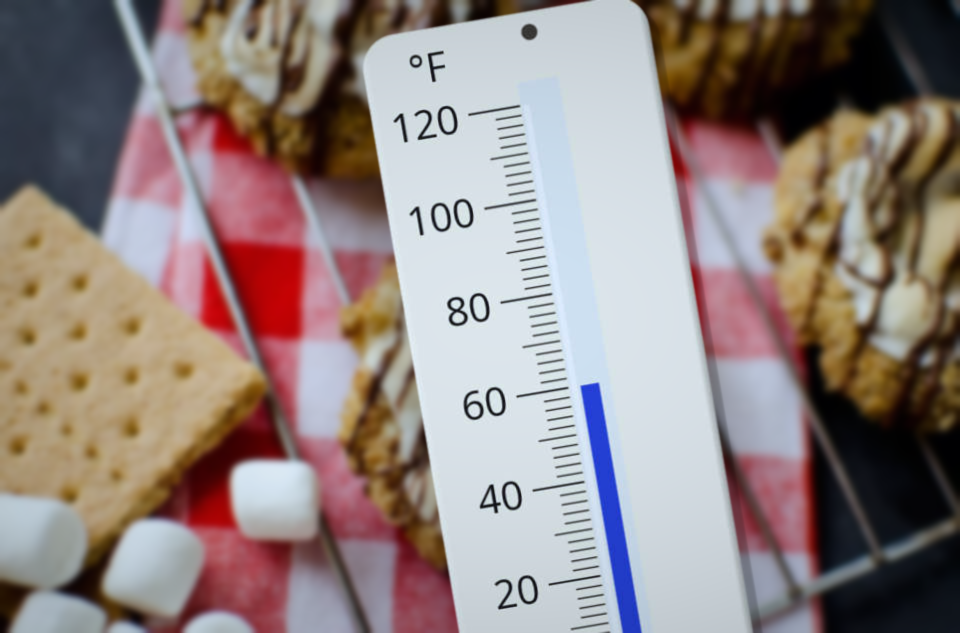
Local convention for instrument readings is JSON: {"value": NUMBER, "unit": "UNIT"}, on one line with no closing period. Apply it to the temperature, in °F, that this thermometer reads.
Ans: {"value": 60, "unit": "°F"}
